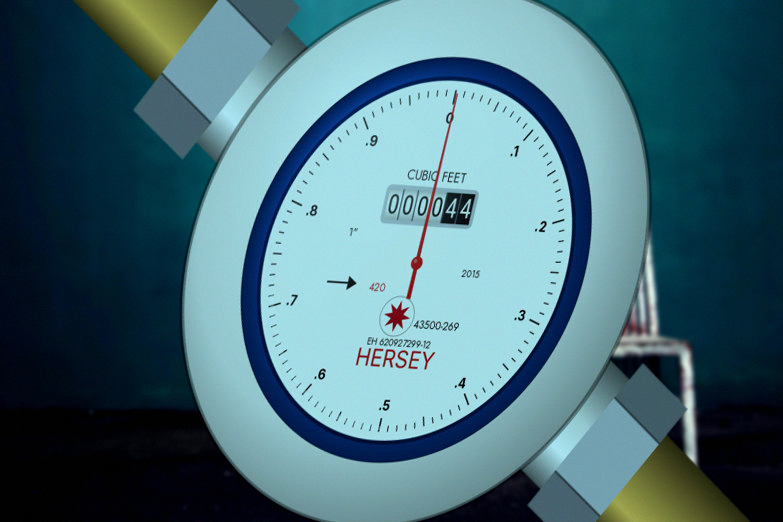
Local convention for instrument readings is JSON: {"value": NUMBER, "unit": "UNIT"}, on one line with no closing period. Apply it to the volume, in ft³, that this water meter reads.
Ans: {"value": 44.00, "unit": "ft³"}
